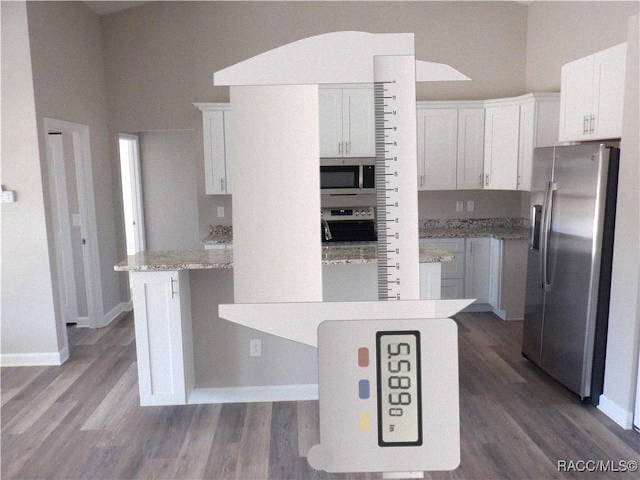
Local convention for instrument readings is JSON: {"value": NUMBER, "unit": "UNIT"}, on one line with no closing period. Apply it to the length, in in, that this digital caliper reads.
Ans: {"value": 5.5890, "unit": "in"}
